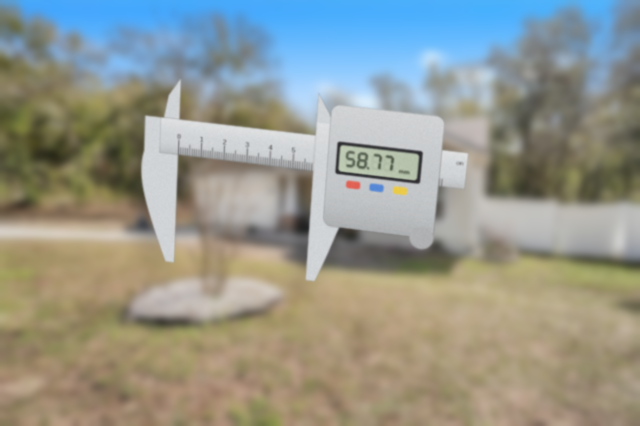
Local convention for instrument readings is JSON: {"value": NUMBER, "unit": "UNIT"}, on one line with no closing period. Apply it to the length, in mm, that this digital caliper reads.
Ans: {"value": 58.77, "unit": "mm"}
